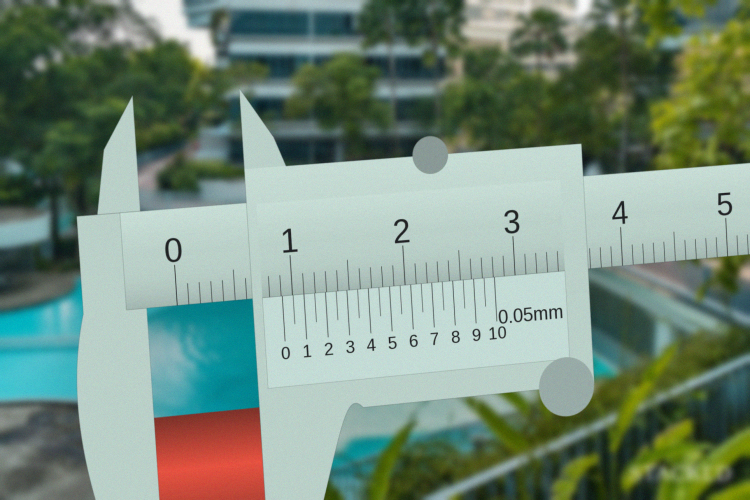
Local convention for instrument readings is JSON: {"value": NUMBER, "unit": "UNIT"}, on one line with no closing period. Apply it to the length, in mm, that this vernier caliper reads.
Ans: {"value": 9.1, "unit": "mm"}
